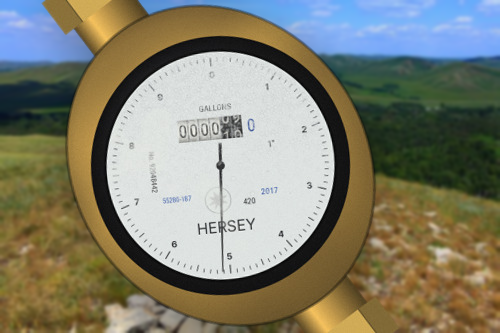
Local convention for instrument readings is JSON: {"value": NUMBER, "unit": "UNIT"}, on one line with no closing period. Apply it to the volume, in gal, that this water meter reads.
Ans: {"value": 95.1, "unit": "gal"}
